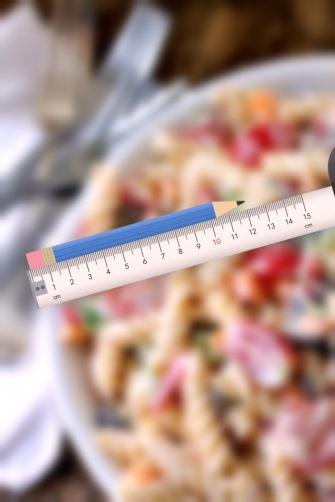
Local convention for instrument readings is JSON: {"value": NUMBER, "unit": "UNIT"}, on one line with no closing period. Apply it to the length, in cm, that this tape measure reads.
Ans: {"value": 12, "unit": "cm"}
